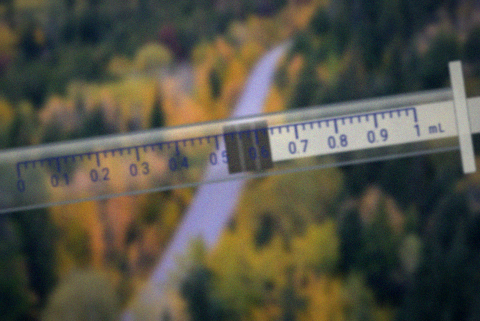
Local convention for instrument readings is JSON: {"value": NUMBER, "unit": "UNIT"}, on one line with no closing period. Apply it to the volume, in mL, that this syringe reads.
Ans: {"value": 0.52, "unit": "mL"}
